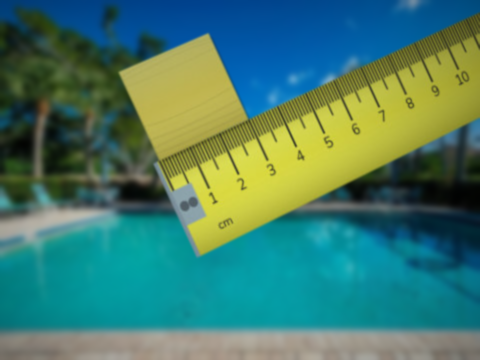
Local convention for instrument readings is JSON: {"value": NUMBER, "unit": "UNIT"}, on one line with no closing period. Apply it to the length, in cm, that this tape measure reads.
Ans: {"value": 3, "unit": "cm"}
